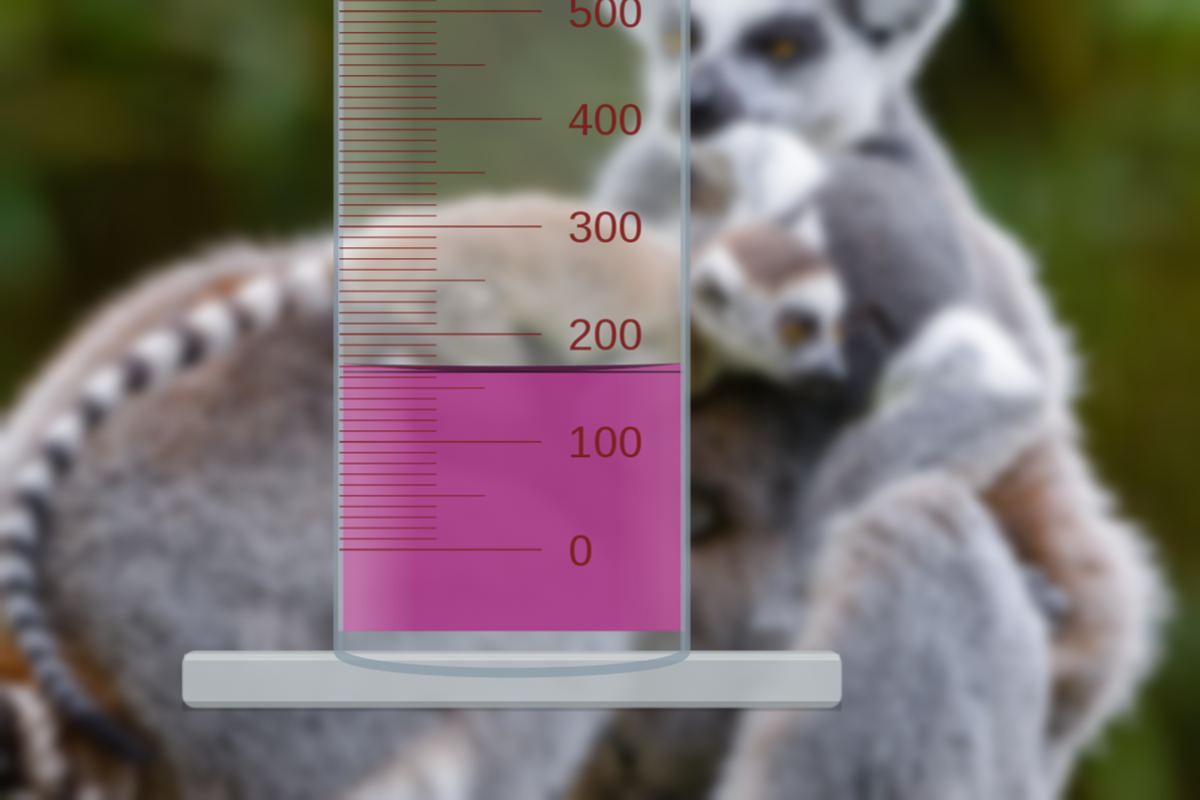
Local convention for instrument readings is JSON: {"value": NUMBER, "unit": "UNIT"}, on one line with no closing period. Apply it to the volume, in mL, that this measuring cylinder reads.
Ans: {"value": 165, "unit": "mL"}
